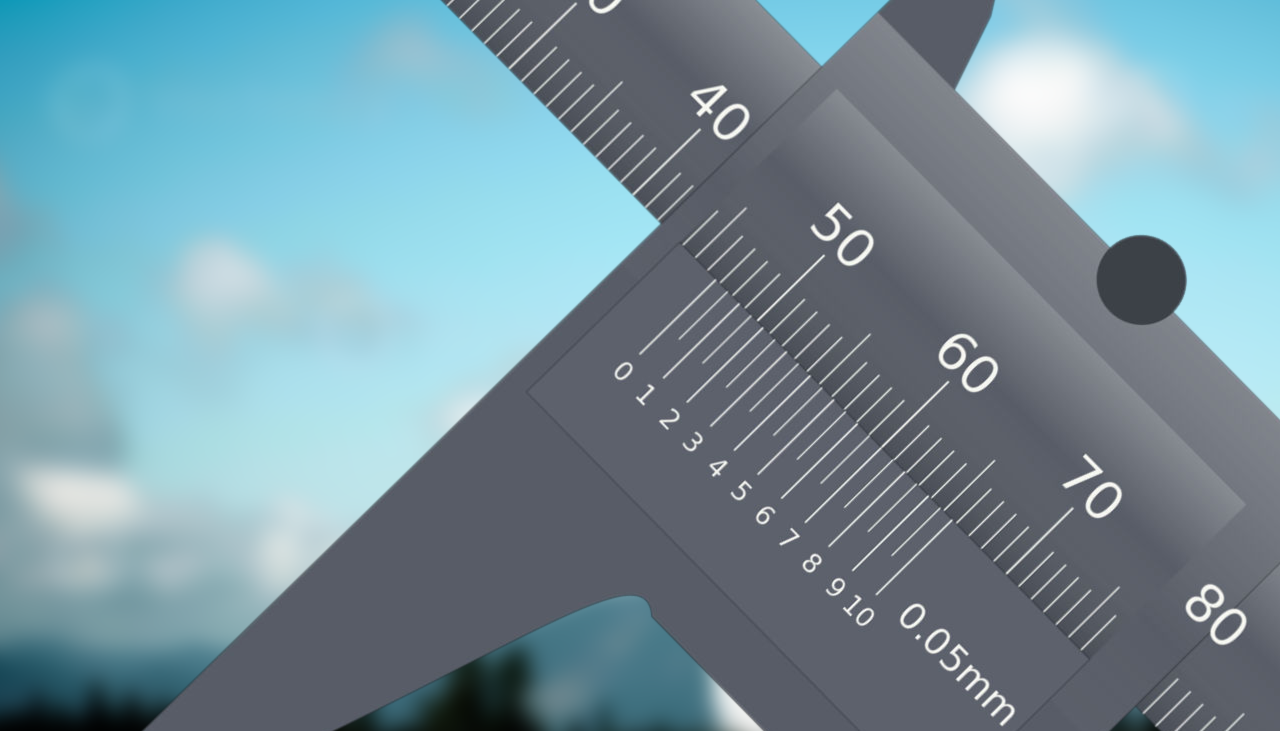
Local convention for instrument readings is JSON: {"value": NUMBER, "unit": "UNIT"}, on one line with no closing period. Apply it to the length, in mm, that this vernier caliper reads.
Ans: {"value": 46.7, "unit": "mm"}
